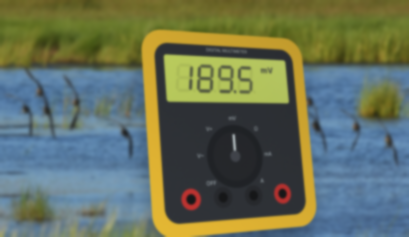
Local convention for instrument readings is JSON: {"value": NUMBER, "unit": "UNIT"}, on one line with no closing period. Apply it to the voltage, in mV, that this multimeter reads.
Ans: {"value": 189.5, "unit": "mV"}
